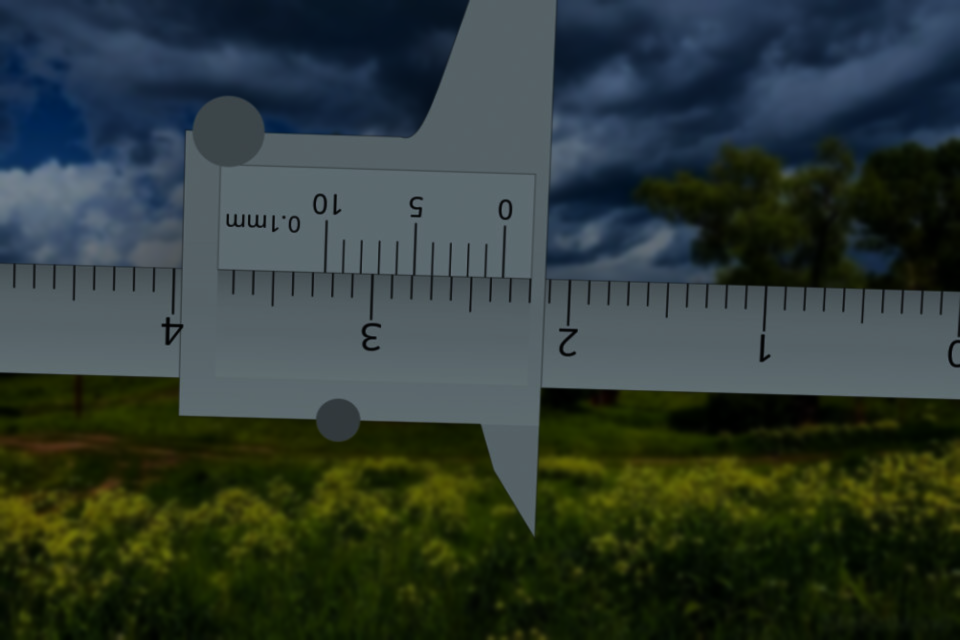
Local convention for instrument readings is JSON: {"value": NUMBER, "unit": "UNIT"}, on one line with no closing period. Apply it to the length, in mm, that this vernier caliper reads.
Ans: {"value": 23.4, "unit": "mm"}
